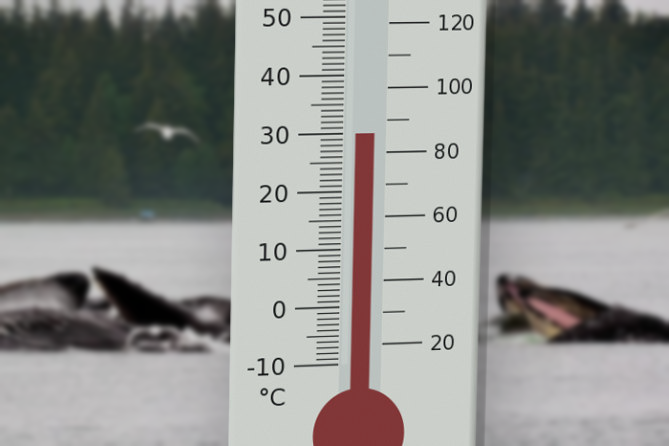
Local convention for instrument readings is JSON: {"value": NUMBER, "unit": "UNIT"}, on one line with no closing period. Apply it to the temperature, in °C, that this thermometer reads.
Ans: {"value": 30, "unit": "°C"}
